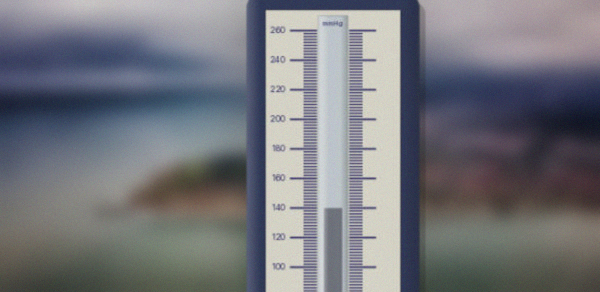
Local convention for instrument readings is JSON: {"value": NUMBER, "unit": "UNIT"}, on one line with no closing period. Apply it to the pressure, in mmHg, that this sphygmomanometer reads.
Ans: {"value": 140, "unit": "mmHg"}
